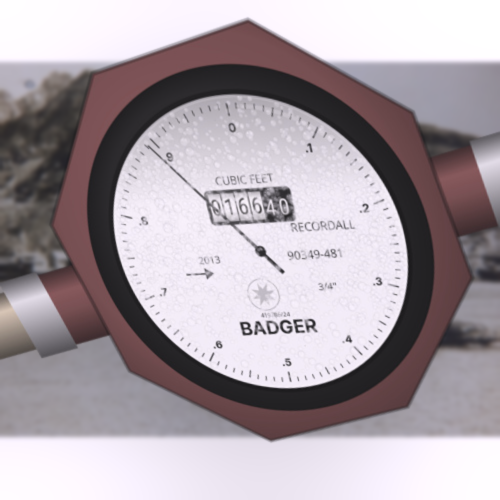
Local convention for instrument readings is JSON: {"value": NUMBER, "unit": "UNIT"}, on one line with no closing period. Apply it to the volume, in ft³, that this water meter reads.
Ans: {"value": 16639.89, "unit": "ft³"}
